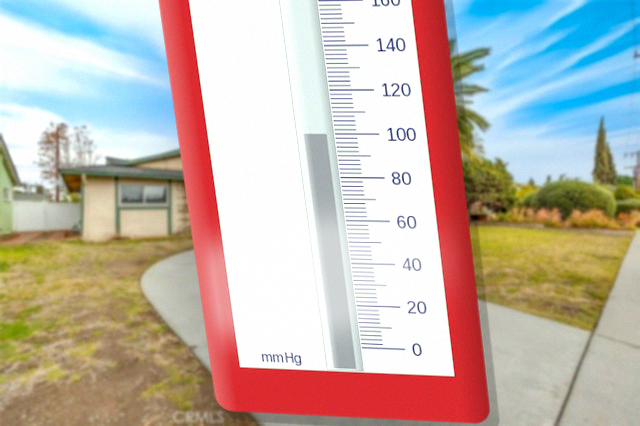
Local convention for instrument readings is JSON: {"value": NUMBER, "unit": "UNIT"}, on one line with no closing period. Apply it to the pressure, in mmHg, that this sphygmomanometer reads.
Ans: {"value": 100, "unit": "mmHg"}
